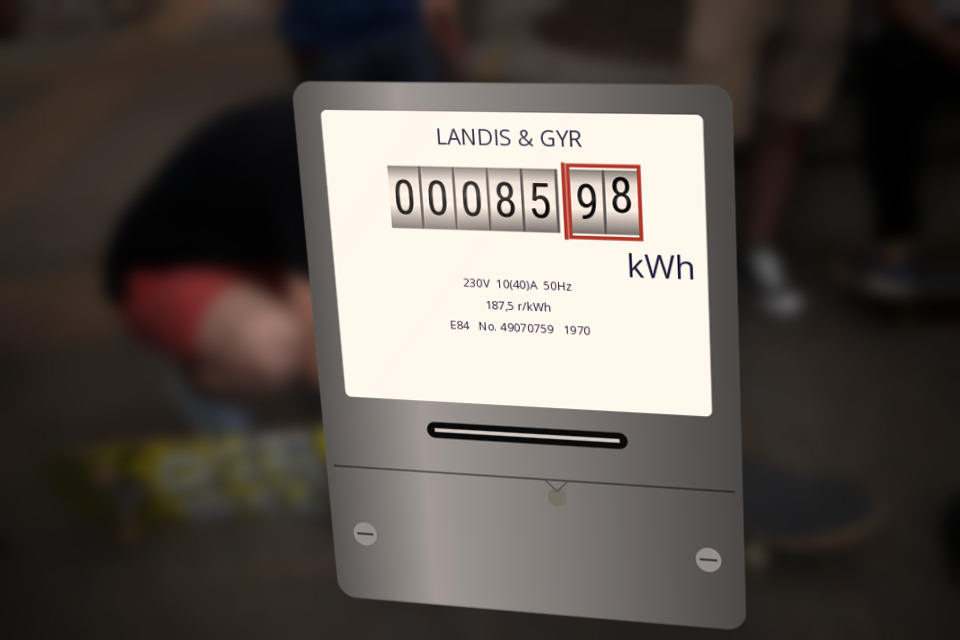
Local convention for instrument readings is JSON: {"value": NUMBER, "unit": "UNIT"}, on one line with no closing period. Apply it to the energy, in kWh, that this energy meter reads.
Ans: {"value": 85.98, "unit": "kWh"}
